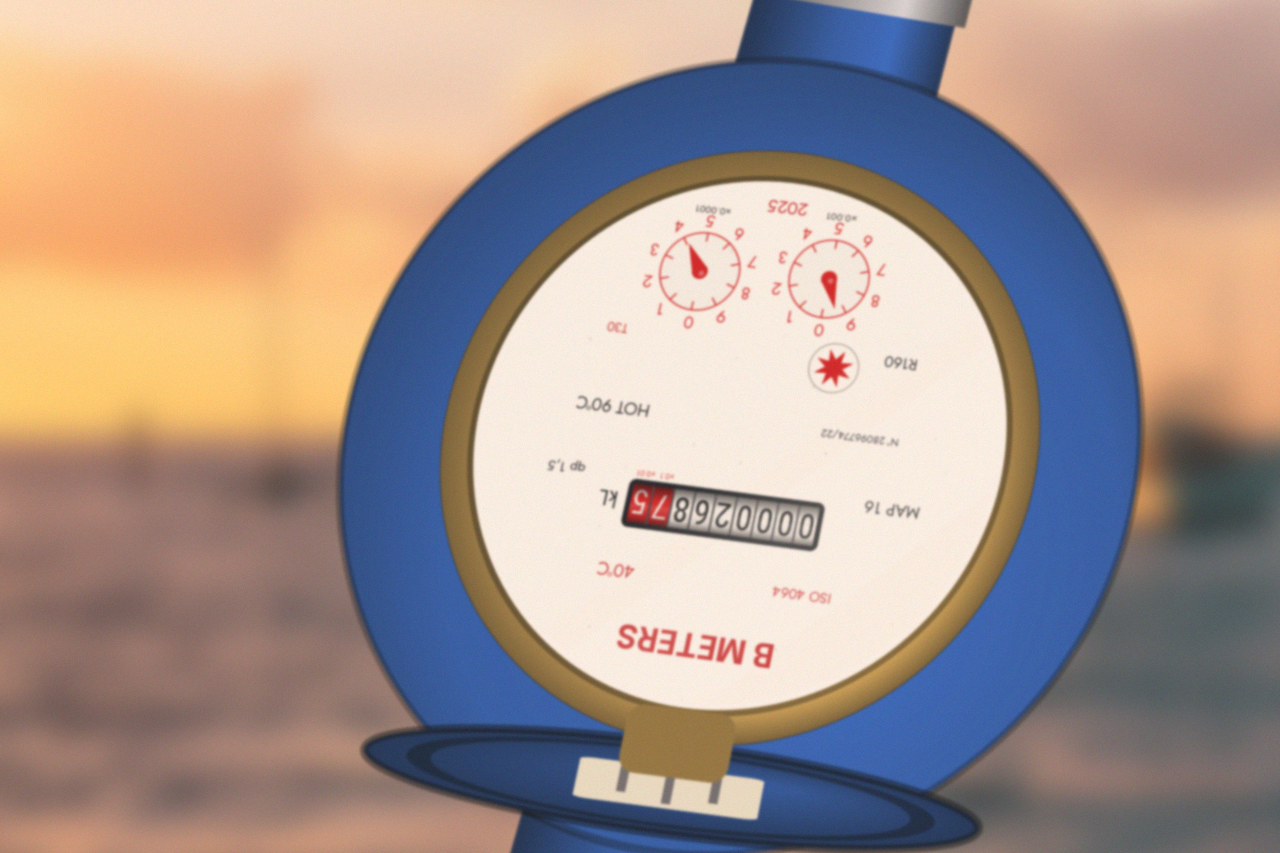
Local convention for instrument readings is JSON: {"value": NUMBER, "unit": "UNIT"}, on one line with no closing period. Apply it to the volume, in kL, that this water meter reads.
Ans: {"value": 268.7494, "unit": "kL"}
